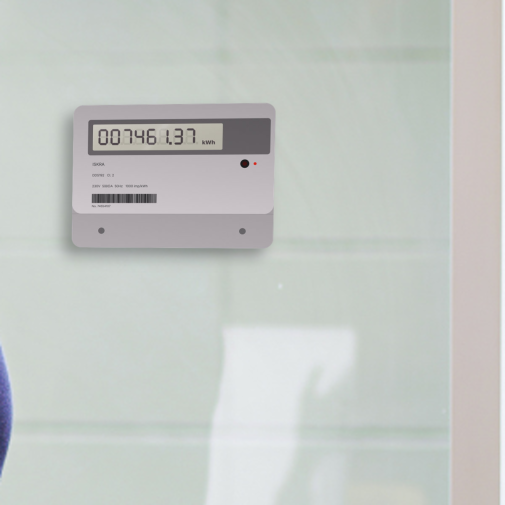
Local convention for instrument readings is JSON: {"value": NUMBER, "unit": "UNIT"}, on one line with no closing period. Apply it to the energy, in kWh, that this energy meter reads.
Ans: {"value": 7461.37, "unit": "kWh"}
